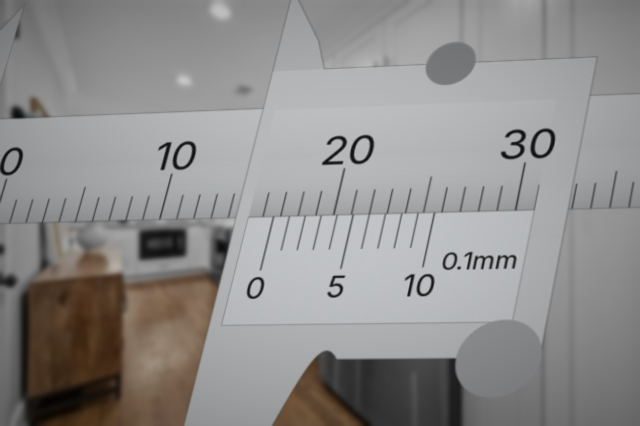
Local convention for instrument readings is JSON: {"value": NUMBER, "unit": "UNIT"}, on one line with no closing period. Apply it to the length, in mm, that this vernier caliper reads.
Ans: {"value": 16.6, "unit": "mm"}
